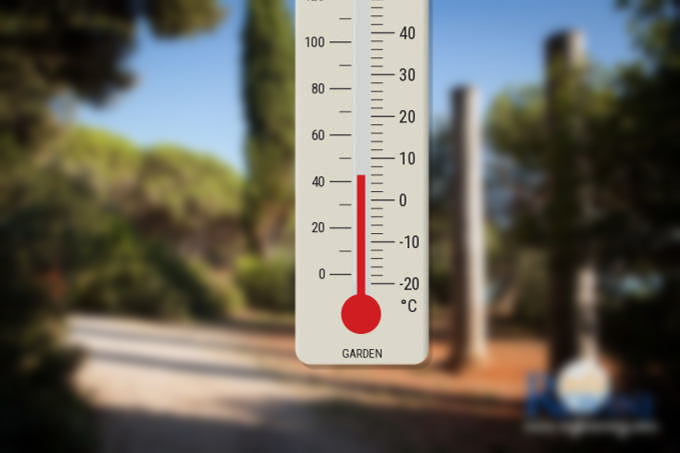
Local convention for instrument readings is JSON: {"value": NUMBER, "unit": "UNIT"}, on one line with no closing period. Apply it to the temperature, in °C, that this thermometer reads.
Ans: {"value": 6, "unit": "°C"}
